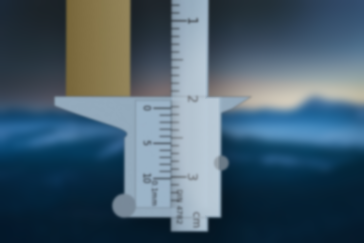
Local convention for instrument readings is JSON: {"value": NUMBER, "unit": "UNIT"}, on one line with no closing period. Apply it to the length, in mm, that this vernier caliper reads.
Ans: {"value": 21.2, "unit": "mm"}
